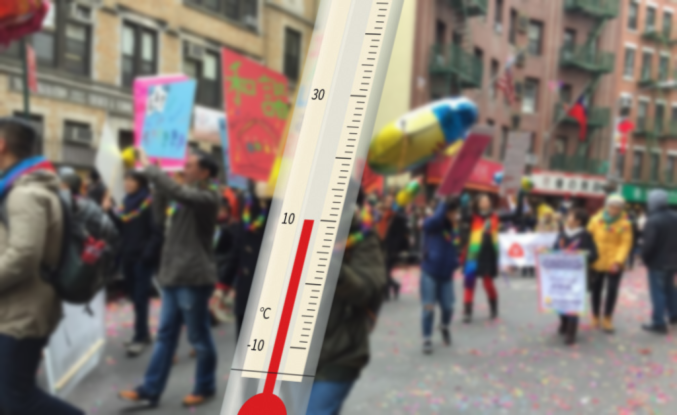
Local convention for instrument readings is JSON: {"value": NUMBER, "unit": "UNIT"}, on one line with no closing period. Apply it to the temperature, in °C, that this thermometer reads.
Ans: {"value": 10, "unit": "°C"}
